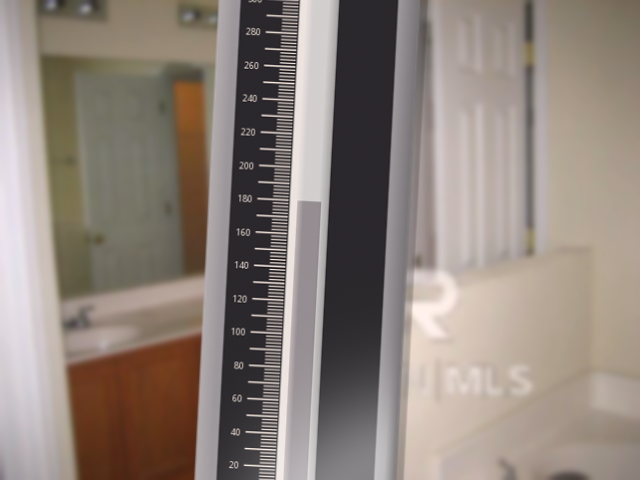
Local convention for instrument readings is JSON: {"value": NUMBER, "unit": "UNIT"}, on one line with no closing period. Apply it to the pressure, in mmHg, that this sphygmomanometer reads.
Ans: {"value": 180, "unit": "mmHg"}
